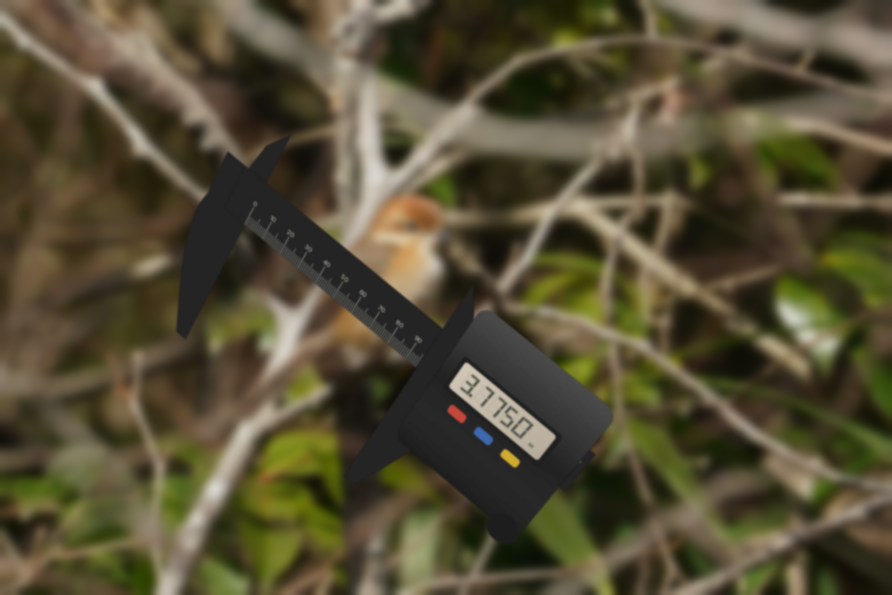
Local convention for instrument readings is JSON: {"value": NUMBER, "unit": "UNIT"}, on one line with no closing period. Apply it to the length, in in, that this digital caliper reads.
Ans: {"value": 3.7750, "unit": "in"}
